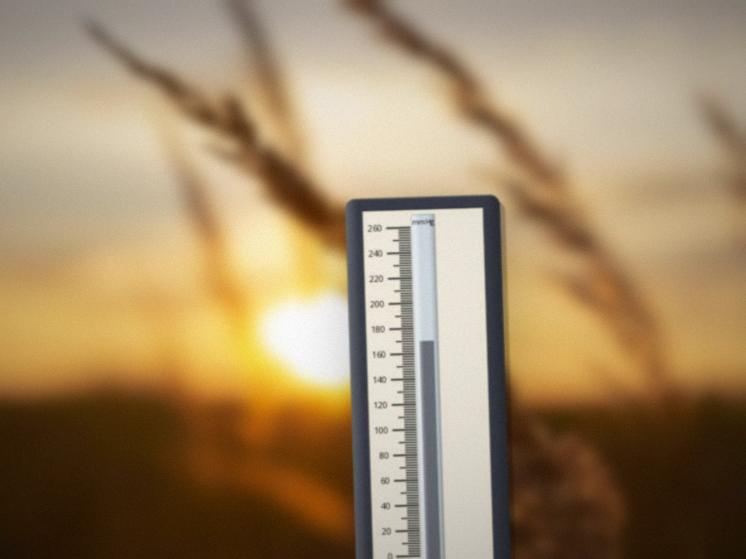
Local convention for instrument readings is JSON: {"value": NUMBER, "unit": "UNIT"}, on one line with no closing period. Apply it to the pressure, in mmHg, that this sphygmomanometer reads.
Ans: {"value": 170, "unit": "mmHg"}
